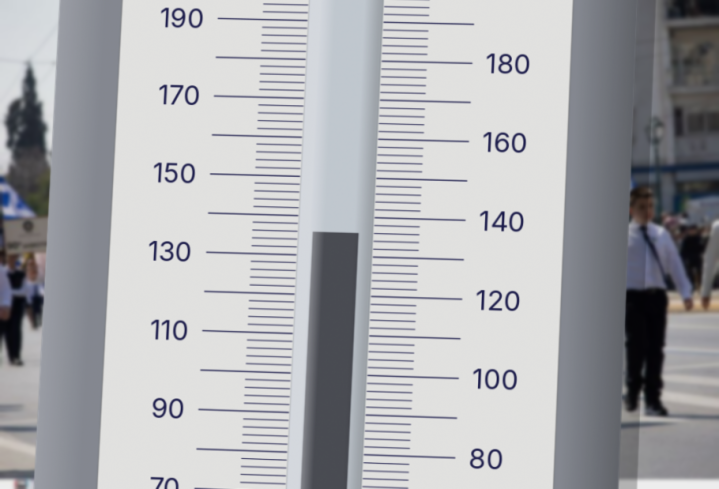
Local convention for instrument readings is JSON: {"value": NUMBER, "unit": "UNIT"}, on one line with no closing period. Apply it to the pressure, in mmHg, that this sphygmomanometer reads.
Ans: {"value": 136, "unit": "mmHg"}
